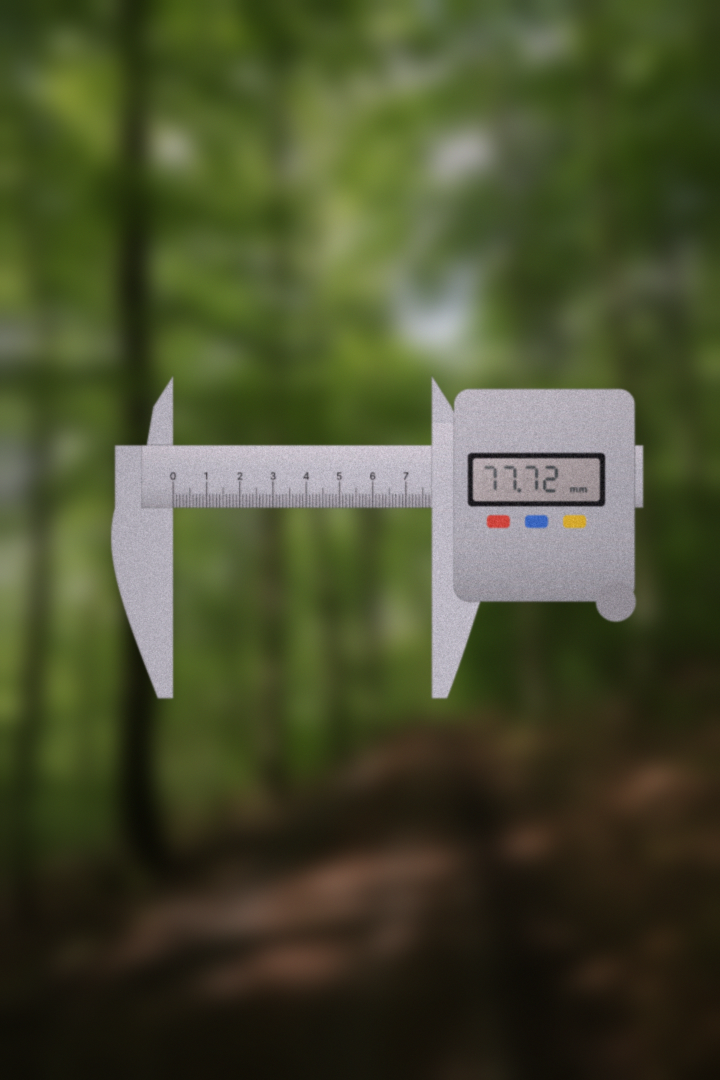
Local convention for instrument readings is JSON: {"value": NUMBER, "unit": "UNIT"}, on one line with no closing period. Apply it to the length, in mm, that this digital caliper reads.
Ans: {"value": 77.72, "unit": "mm"}
